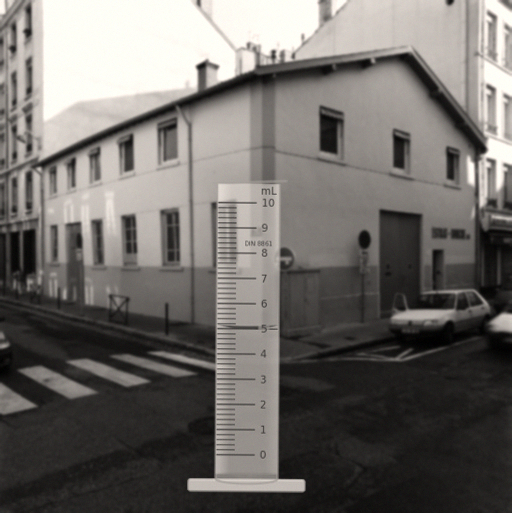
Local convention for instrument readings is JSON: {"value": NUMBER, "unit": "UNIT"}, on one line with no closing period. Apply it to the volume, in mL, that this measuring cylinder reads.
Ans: {"value": 5, "unit": "mL"}
